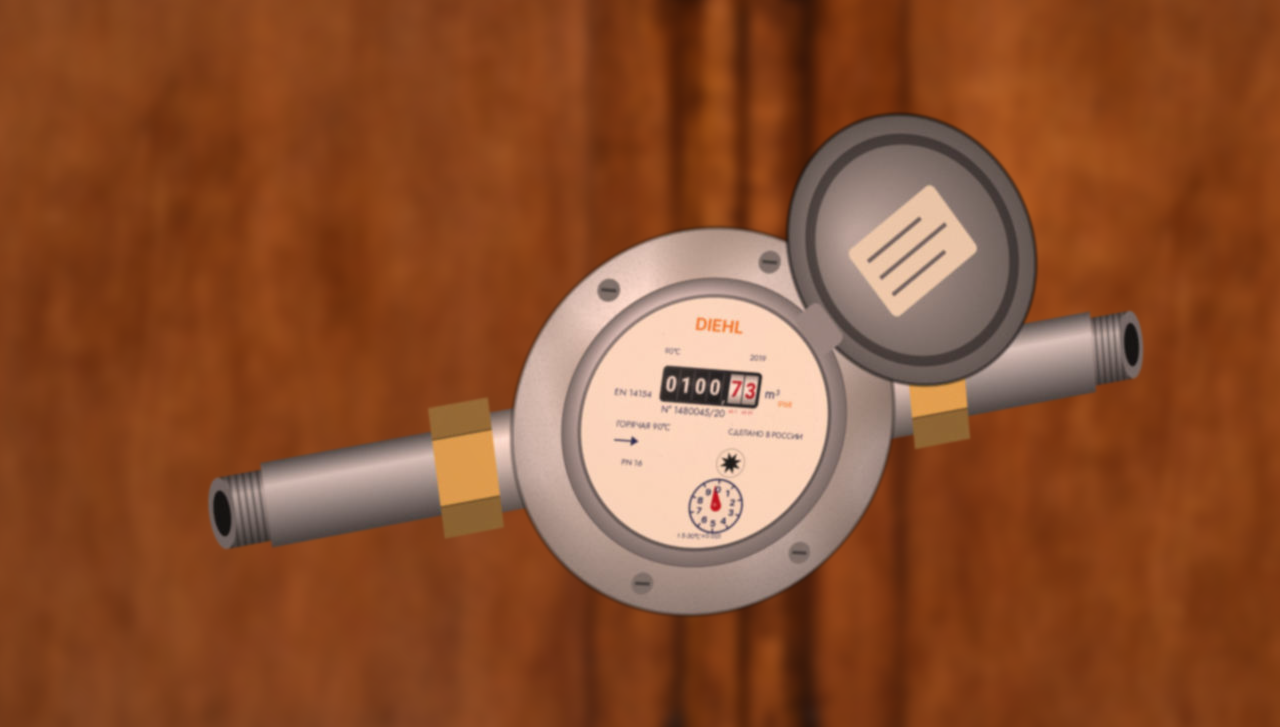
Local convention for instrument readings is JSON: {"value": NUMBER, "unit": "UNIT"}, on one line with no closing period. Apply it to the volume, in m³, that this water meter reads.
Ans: {"value": 100.729, "unit": "m³"}
